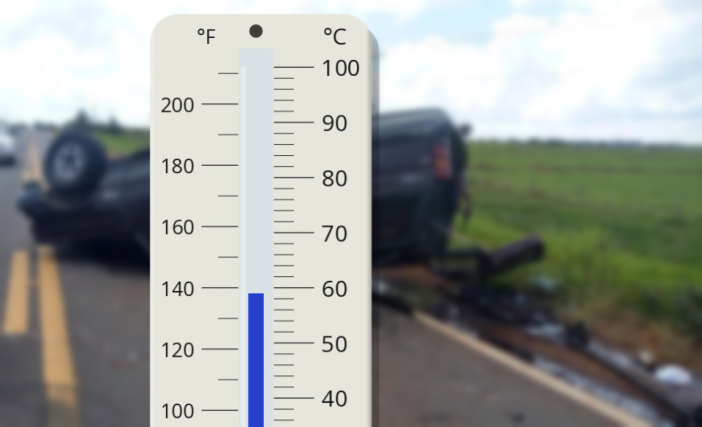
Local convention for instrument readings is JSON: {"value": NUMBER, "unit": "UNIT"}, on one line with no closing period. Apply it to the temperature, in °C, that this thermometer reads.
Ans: {"value": 59, "unit": "°C"}
